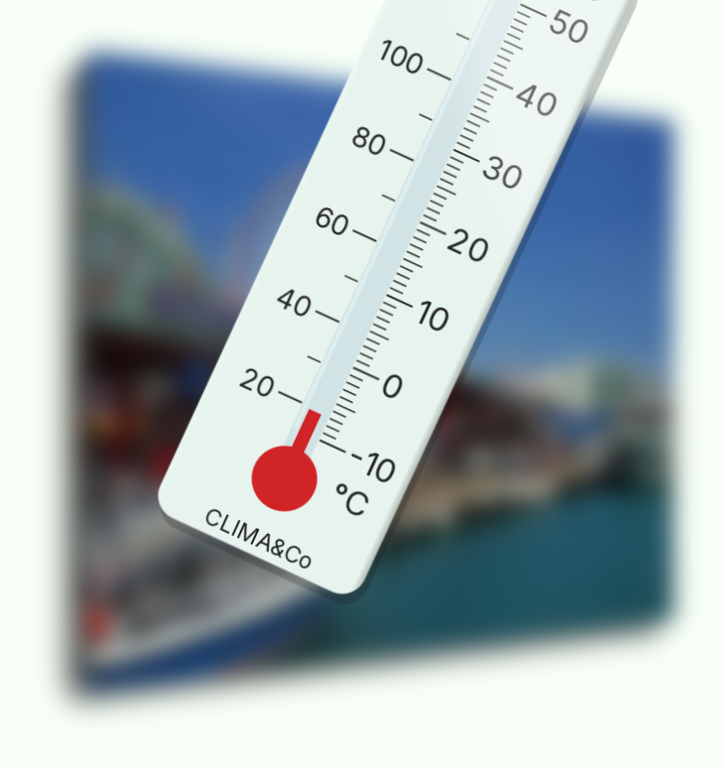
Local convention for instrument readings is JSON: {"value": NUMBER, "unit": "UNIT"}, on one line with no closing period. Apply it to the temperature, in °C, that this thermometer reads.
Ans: {"value": -7, "unit": "°C"}
